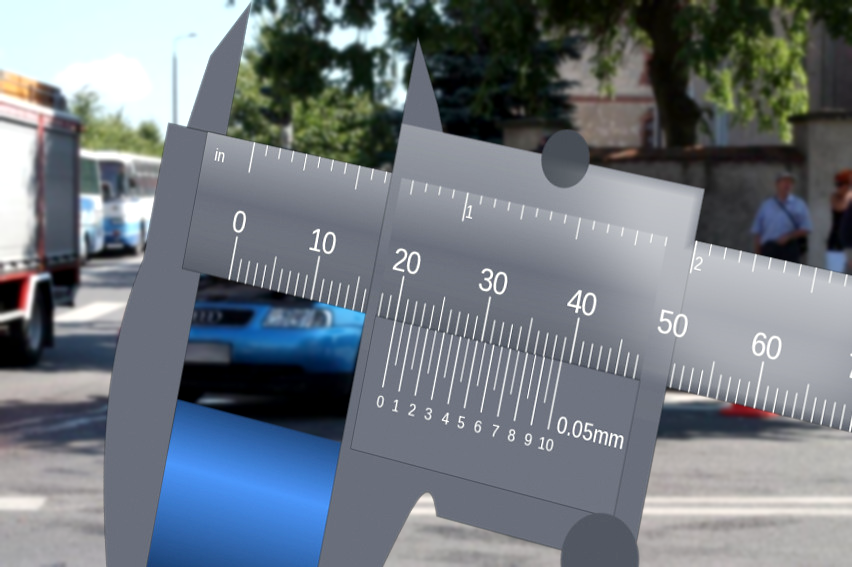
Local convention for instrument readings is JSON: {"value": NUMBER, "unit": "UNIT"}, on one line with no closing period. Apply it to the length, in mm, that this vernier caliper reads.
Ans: {"value": 20.0, "unit": "mm"}
